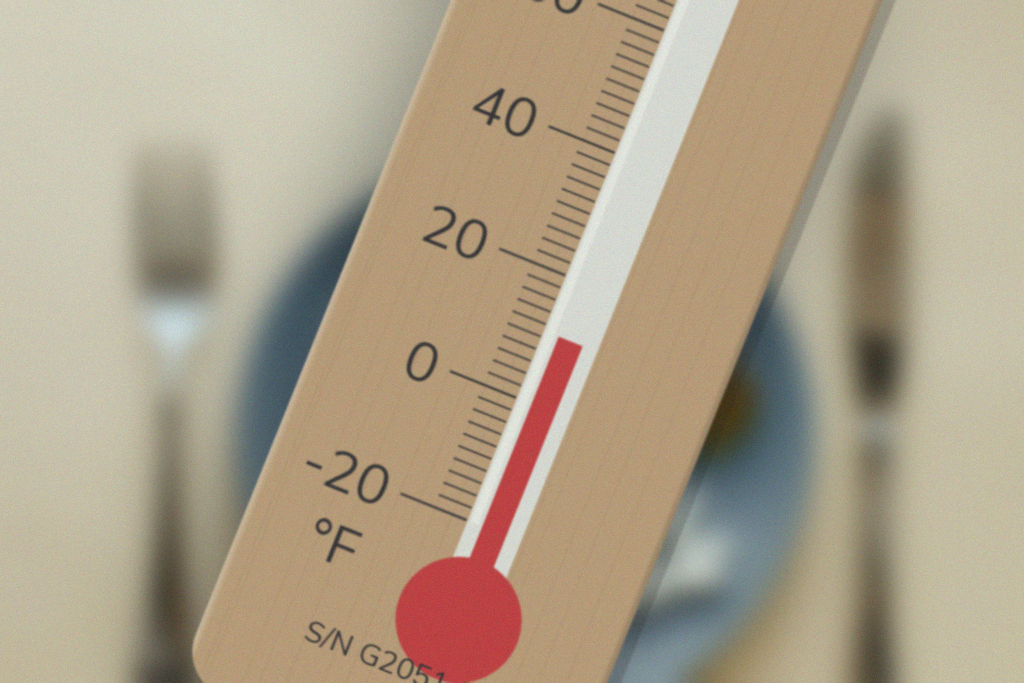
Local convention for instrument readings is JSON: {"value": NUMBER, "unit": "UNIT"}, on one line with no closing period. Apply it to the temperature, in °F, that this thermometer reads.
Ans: {"value": 11, "unit": "°F"}
